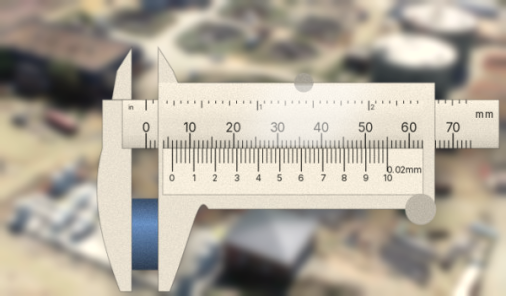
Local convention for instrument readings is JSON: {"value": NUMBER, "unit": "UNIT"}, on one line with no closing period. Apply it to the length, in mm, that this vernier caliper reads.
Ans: {"value": 6.0, "unit": "mm"}
